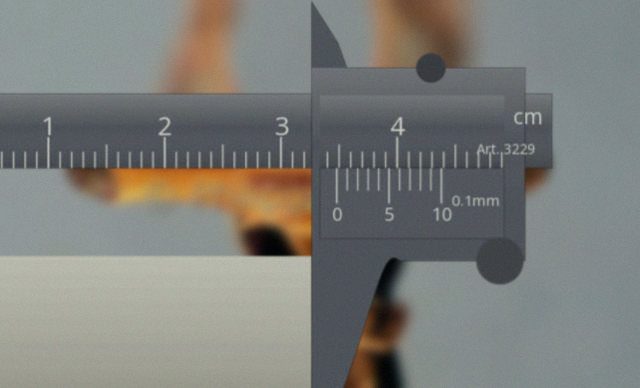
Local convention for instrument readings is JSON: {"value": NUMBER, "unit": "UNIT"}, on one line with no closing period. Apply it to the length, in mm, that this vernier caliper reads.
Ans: {"value": 34.8, "unit": "mm"}
